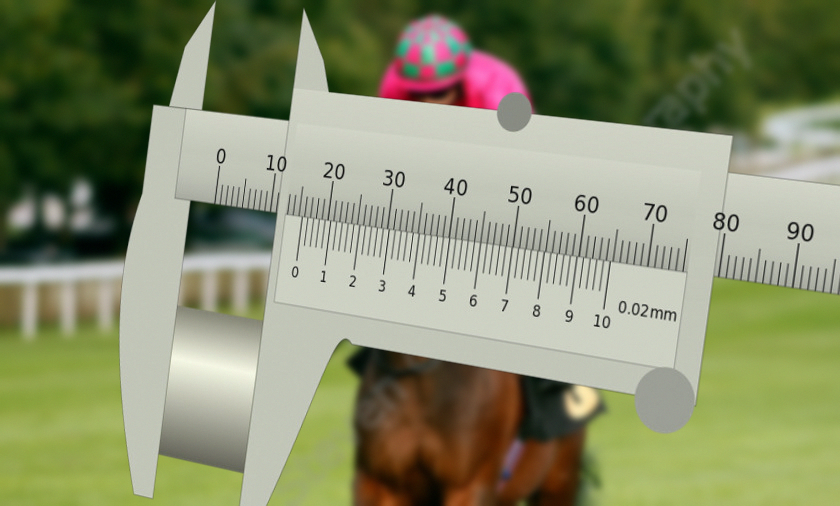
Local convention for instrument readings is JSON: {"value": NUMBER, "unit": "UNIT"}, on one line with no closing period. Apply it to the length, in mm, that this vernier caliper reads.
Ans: {"value": 15.6, "unit": "mm"}
